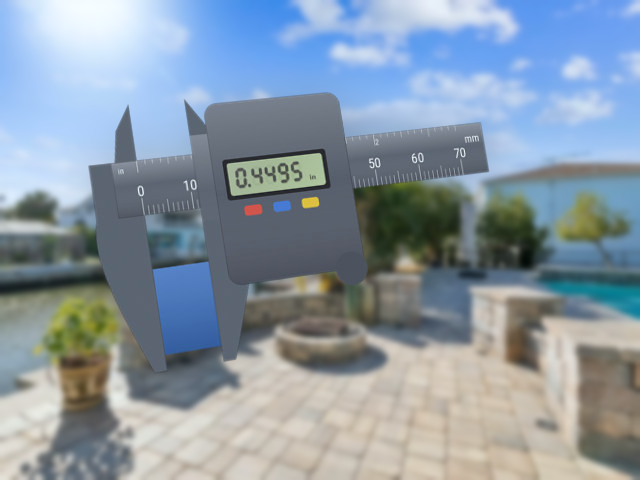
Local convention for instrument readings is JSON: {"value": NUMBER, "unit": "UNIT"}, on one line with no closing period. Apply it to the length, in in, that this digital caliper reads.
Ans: {"value": 0.4495, "unit": "in"}
